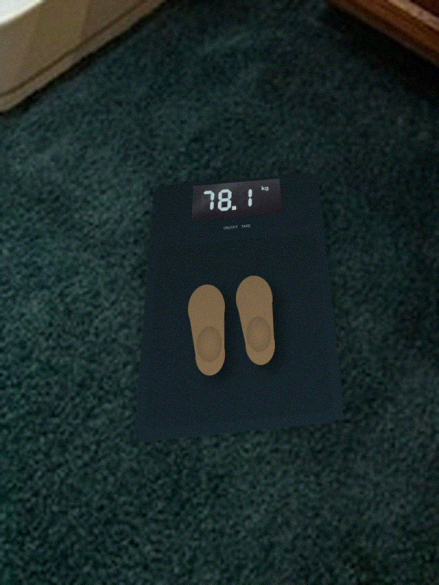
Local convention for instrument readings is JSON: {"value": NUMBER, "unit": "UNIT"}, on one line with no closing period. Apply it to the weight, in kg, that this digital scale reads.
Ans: {"value": 78.1, "unit": "kg"}
